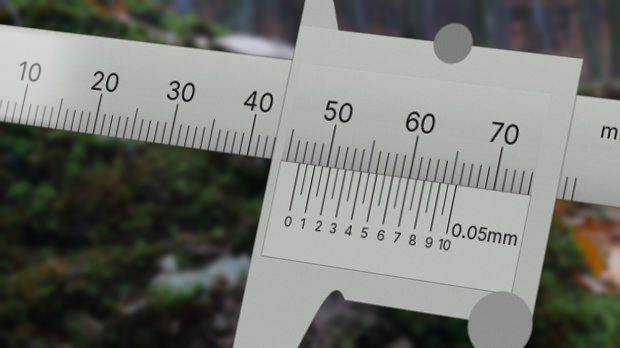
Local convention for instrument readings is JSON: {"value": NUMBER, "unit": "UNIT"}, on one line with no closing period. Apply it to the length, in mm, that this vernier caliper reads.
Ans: {"value": 46.6, "unit": "mm"}
